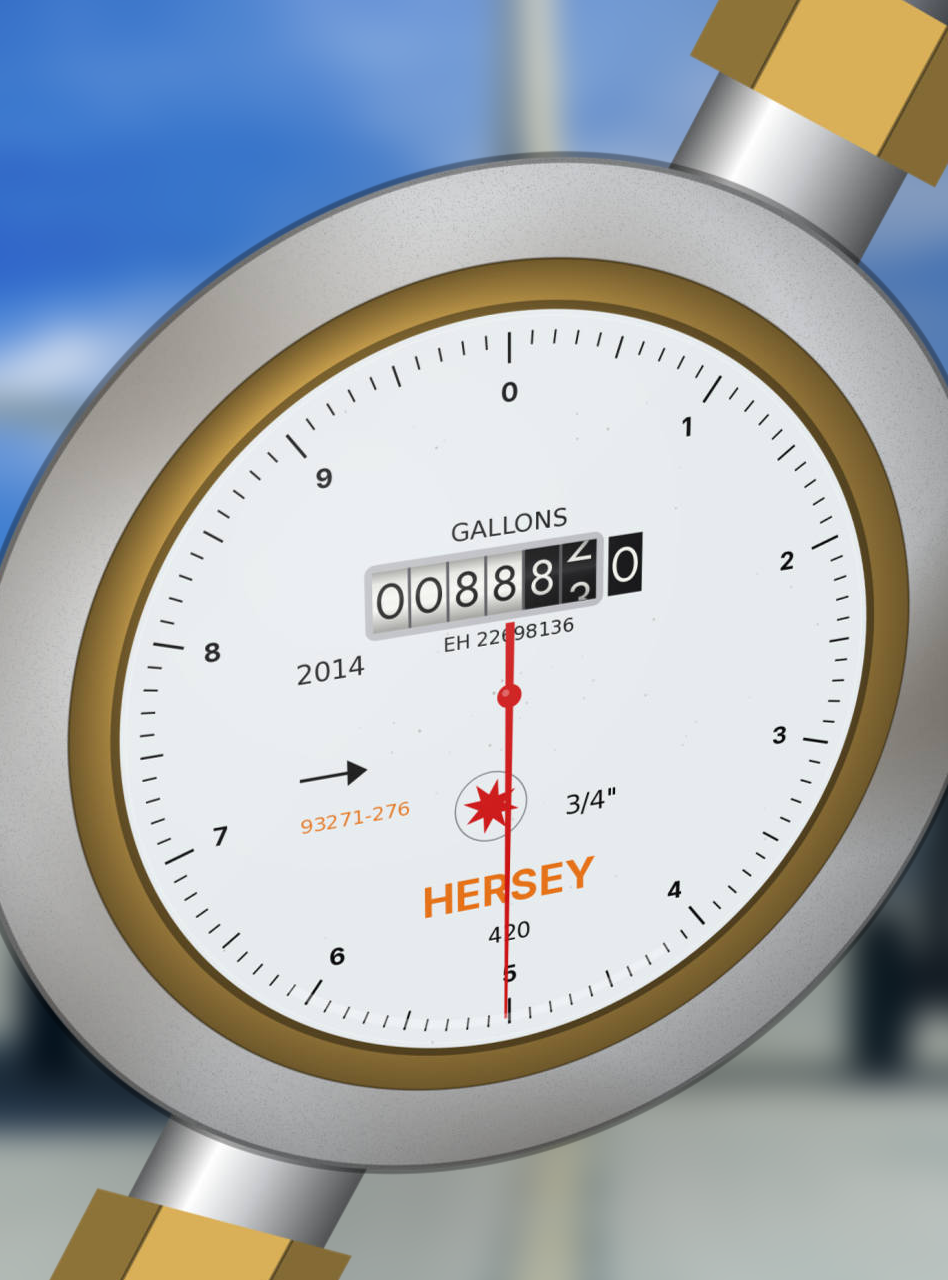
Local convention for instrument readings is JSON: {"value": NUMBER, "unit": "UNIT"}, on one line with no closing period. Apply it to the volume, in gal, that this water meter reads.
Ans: {"value": 88825.0, "unit": "gal"}
